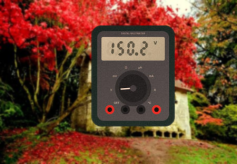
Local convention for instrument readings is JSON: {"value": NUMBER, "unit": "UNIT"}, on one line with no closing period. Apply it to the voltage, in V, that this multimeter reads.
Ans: {"value": 150.2, "unit": "V"}
